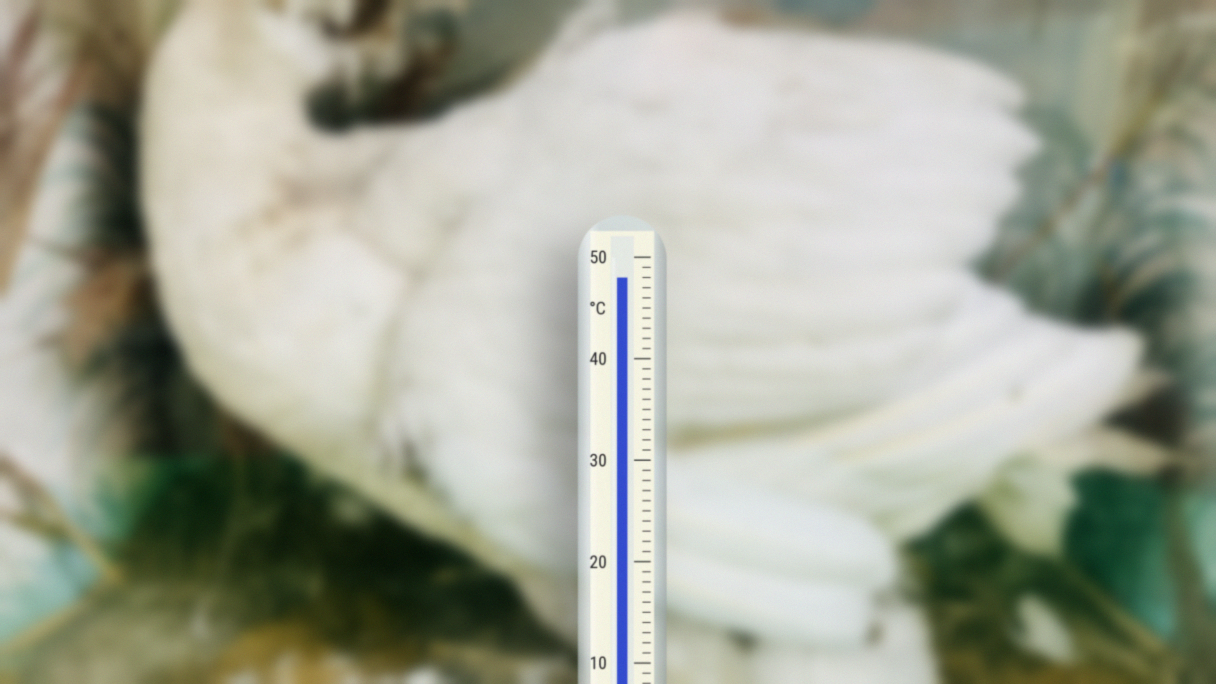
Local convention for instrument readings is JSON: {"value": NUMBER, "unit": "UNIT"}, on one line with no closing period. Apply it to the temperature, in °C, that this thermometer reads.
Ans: {"value": 48, "unit": "°C"}
